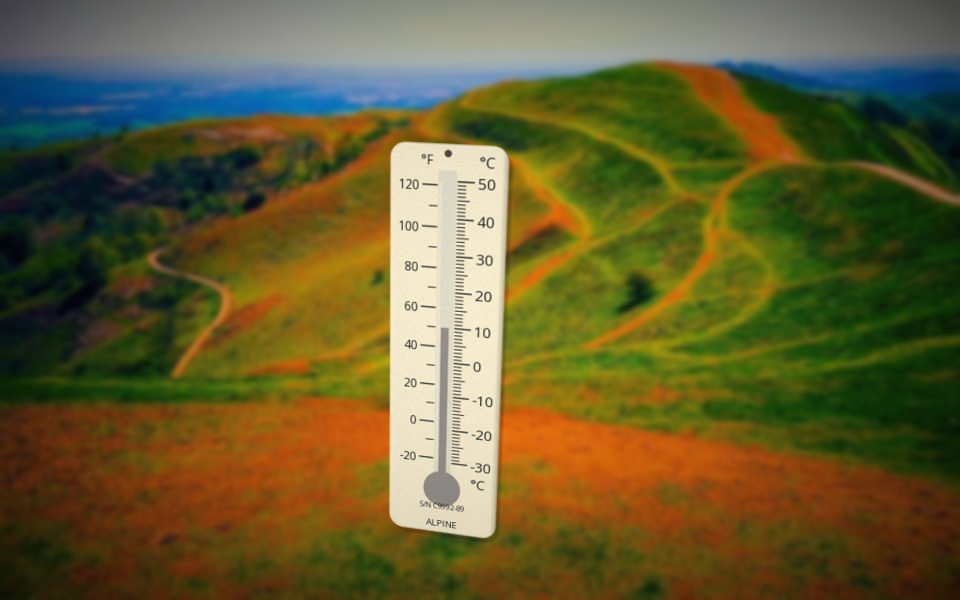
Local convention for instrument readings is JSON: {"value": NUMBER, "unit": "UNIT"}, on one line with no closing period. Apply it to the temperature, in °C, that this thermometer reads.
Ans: {"value": 10, "unit": "°C"}
